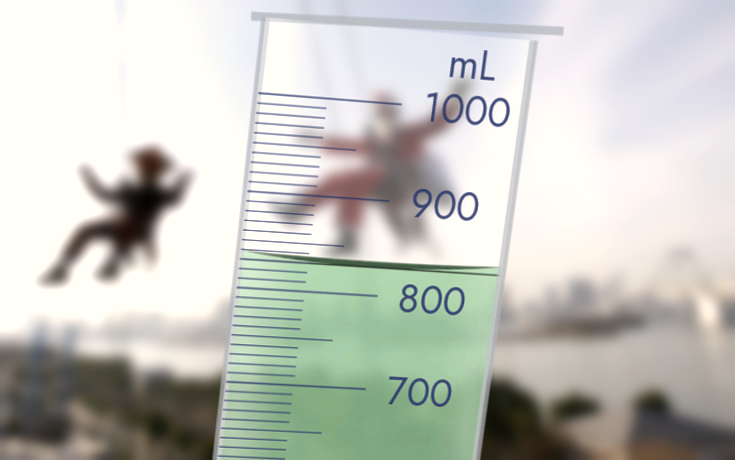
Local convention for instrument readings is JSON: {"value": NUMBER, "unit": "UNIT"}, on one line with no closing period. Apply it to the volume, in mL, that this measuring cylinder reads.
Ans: {"value": 830, "unit": "mL"}
